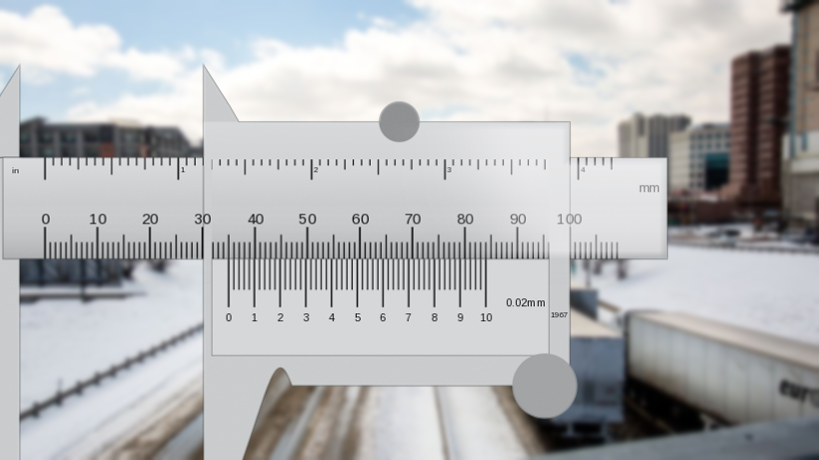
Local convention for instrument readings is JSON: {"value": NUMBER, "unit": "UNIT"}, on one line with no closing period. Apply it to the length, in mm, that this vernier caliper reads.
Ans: {"value": 35.0, "unit": "mm"}
